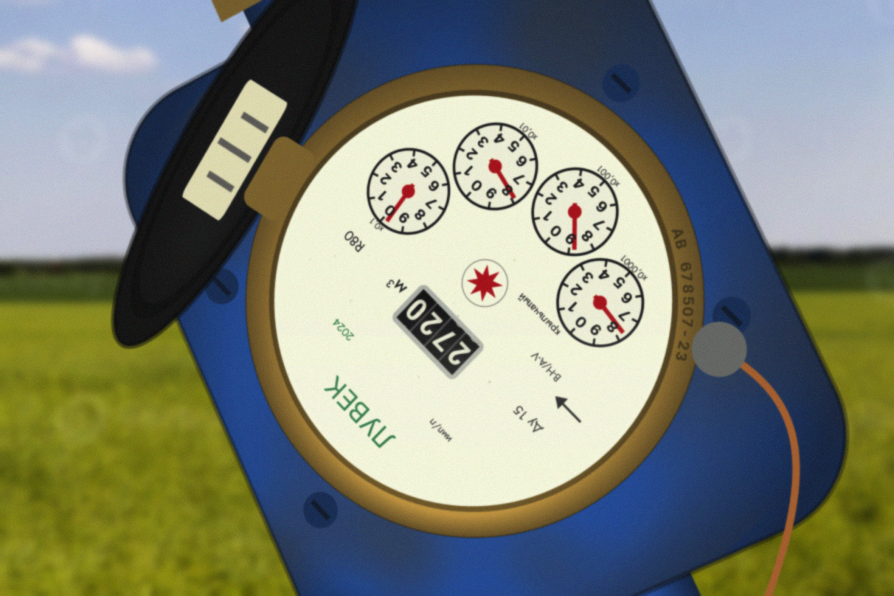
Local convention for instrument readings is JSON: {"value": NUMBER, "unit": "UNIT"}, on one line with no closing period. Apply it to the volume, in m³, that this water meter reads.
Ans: {"value": 2719.9787, "unit": "m³"}
